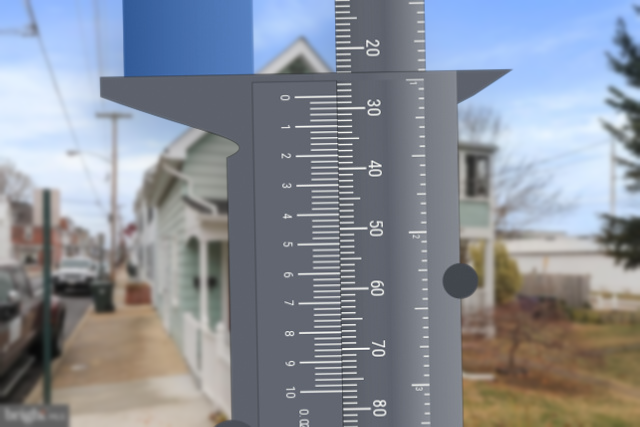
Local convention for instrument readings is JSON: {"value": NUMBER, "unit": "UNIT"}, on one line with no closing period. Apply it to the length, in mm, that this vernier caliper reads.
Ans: {"value": 28.0, "unit": "mm"}
